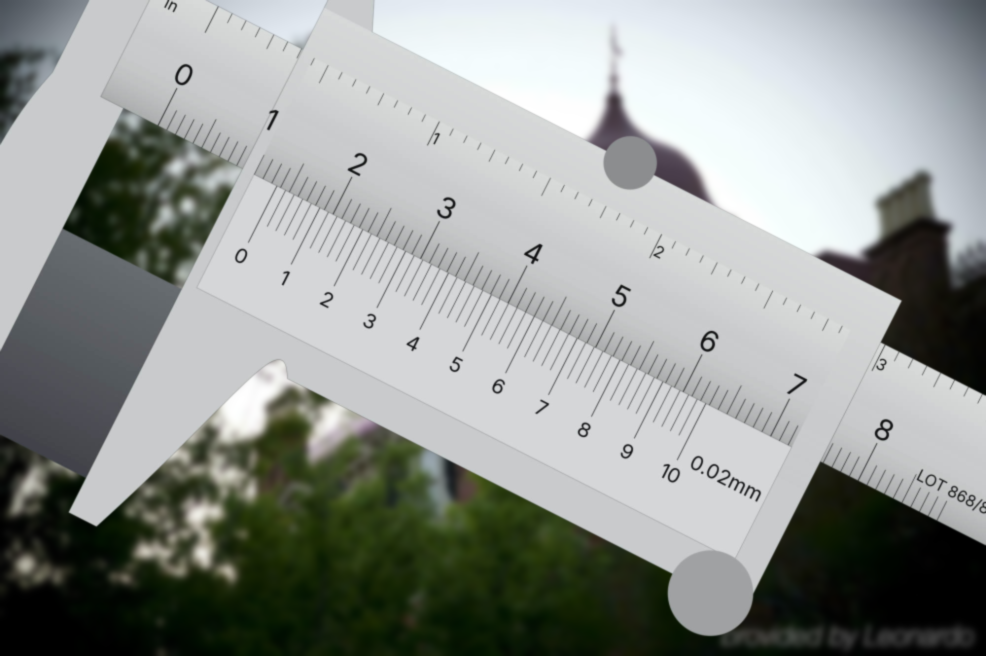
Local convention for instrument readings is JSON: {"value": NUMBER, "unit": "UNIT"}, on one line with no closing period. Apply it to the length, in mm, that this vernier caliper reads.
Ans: {"value": 13.6, "unit": "mm"}
